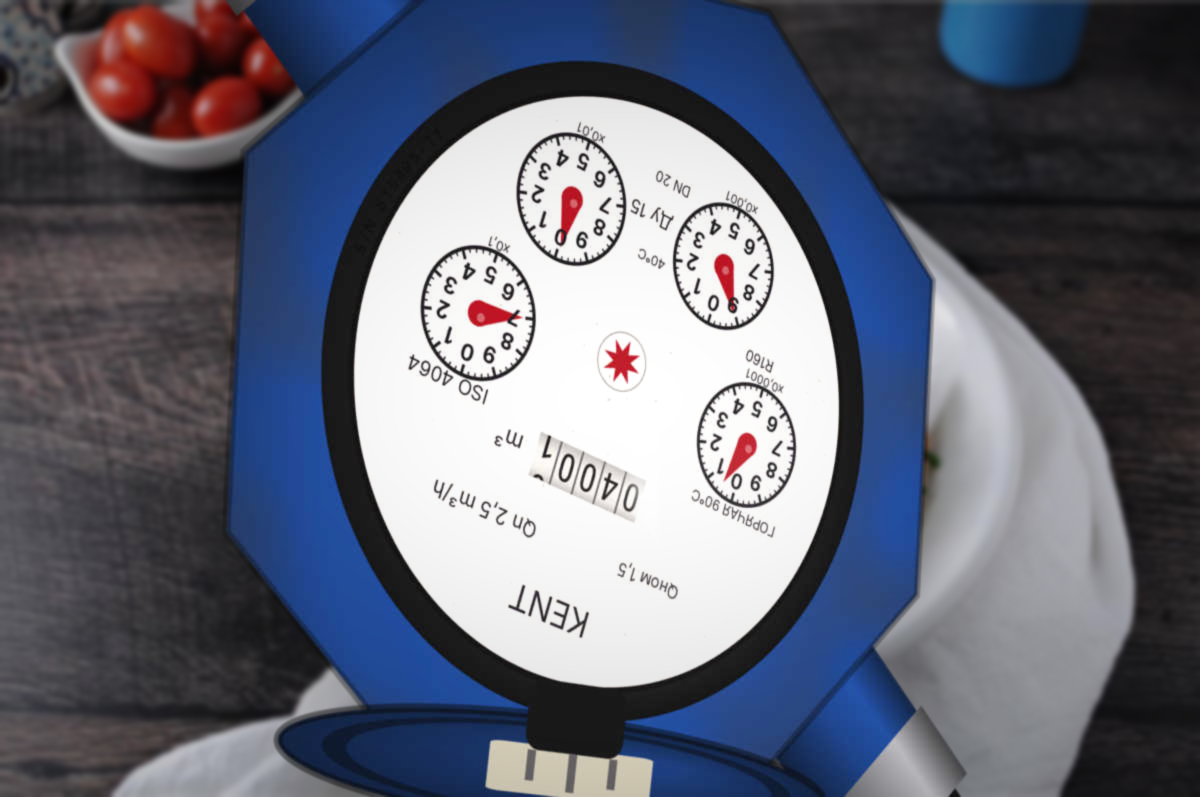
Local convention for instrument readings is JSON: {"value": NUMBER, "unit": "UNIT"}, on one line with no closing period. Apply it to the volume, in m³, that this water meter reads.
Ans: {"value": 4000.6990, "unit": "m³"}
